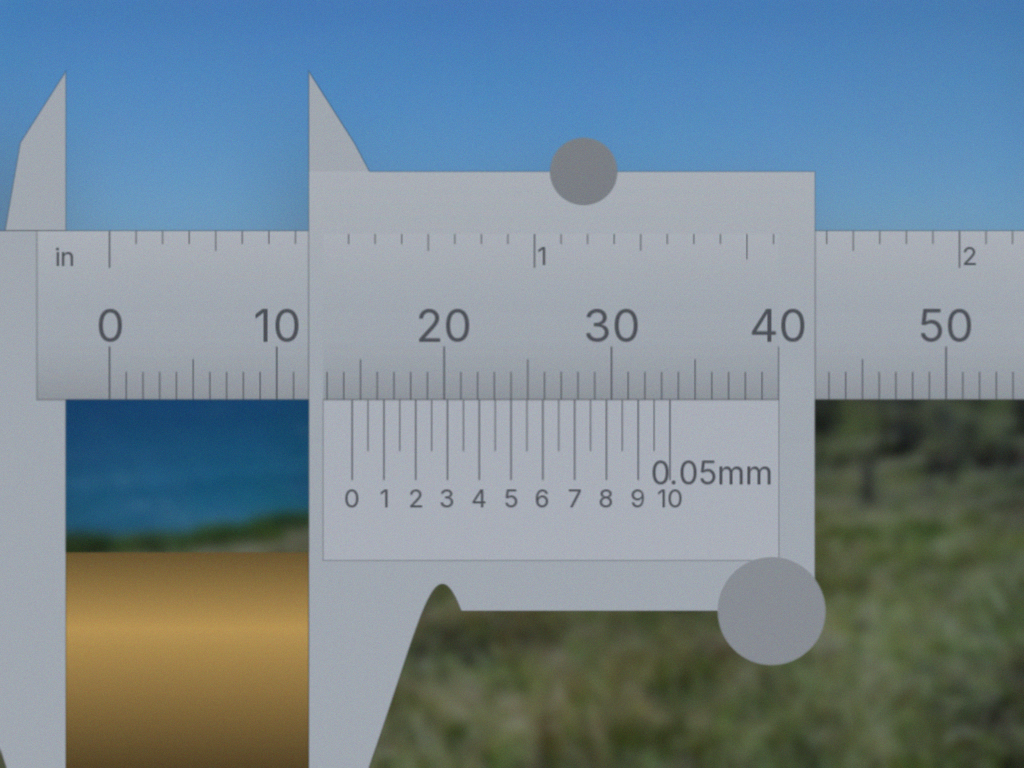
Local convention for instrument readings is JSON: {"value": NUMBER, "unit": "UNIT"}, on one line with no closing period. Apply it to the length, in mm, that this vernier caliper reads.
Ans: {"value": 14.5, "unit": "mm"}
